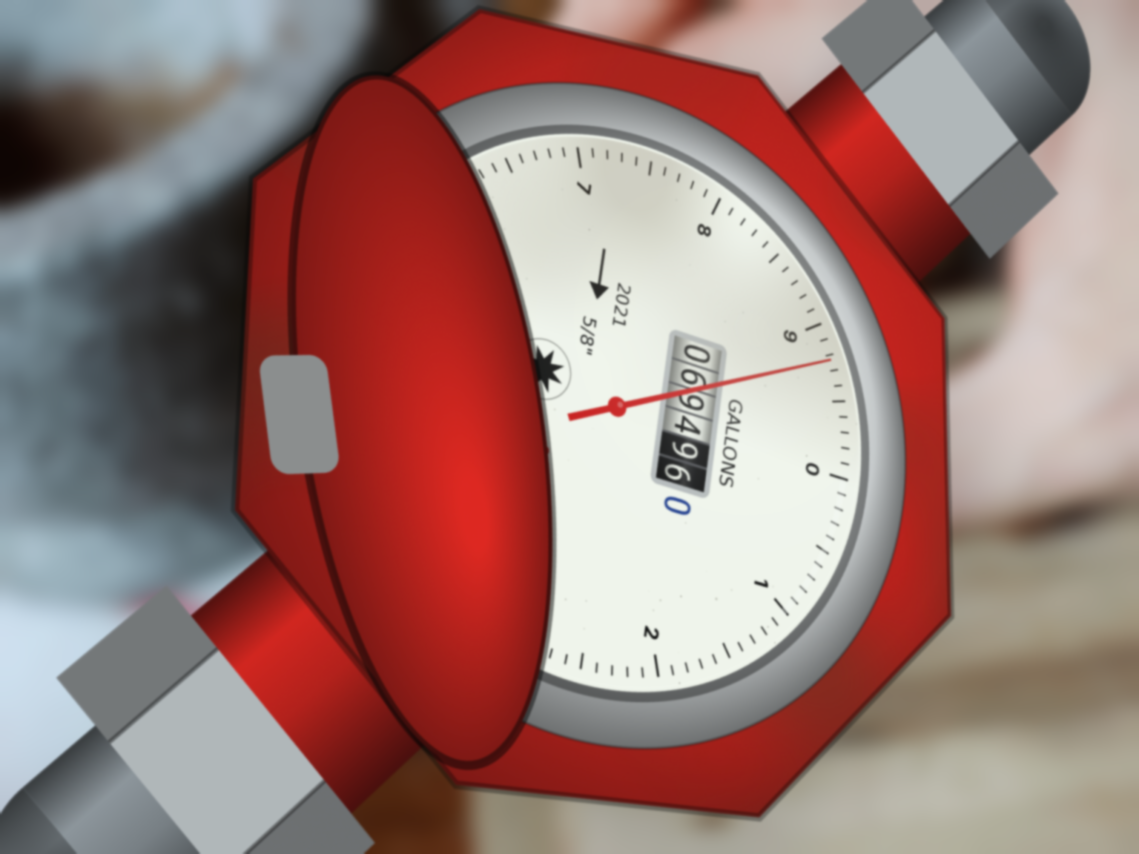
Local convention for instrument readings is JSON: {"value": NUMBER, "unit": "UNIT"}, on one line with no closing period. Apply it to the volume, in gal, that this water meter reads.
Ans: {"value": 694959.2, "unit": "gal"}
